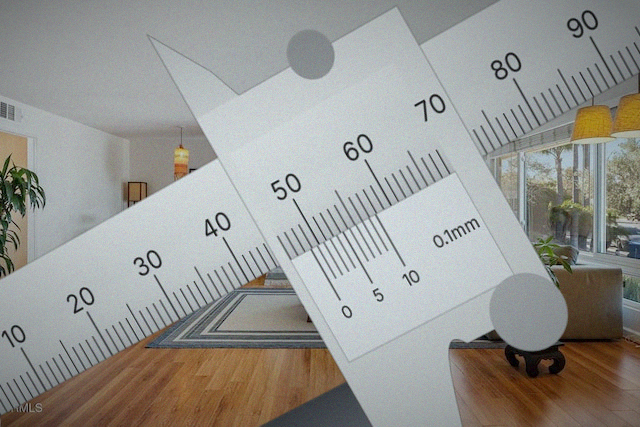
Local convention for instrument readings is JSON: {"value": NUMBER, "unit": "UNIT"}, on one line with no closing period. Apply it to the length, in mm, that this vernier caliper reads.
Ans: {"value": 48.8, "unit": "mm"}
